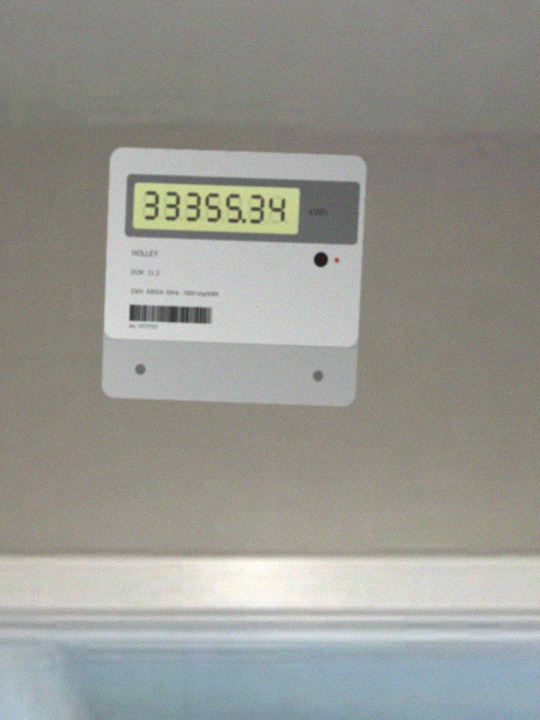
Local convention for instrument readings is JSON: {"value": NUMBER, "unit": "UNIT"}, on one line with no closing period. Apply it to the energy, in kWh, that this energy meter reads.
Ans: {"value": 33355.34, "unit": "kWh"}
